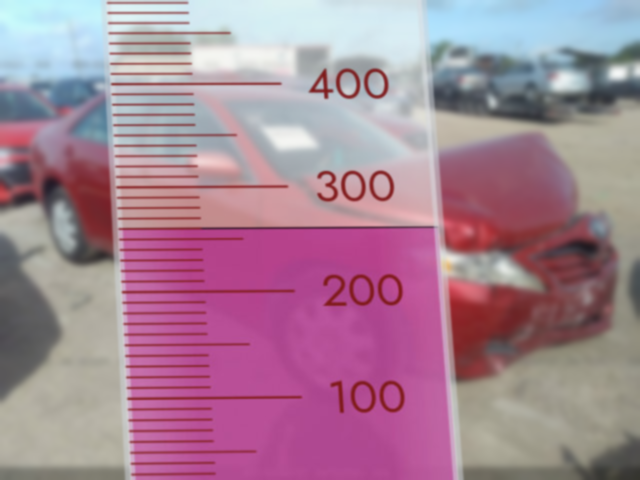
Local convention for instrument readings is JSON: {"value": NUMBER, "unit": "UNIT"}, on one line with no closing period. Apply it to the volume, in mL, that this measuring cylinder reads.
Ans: {"value": 260, "unit": "mL"}
